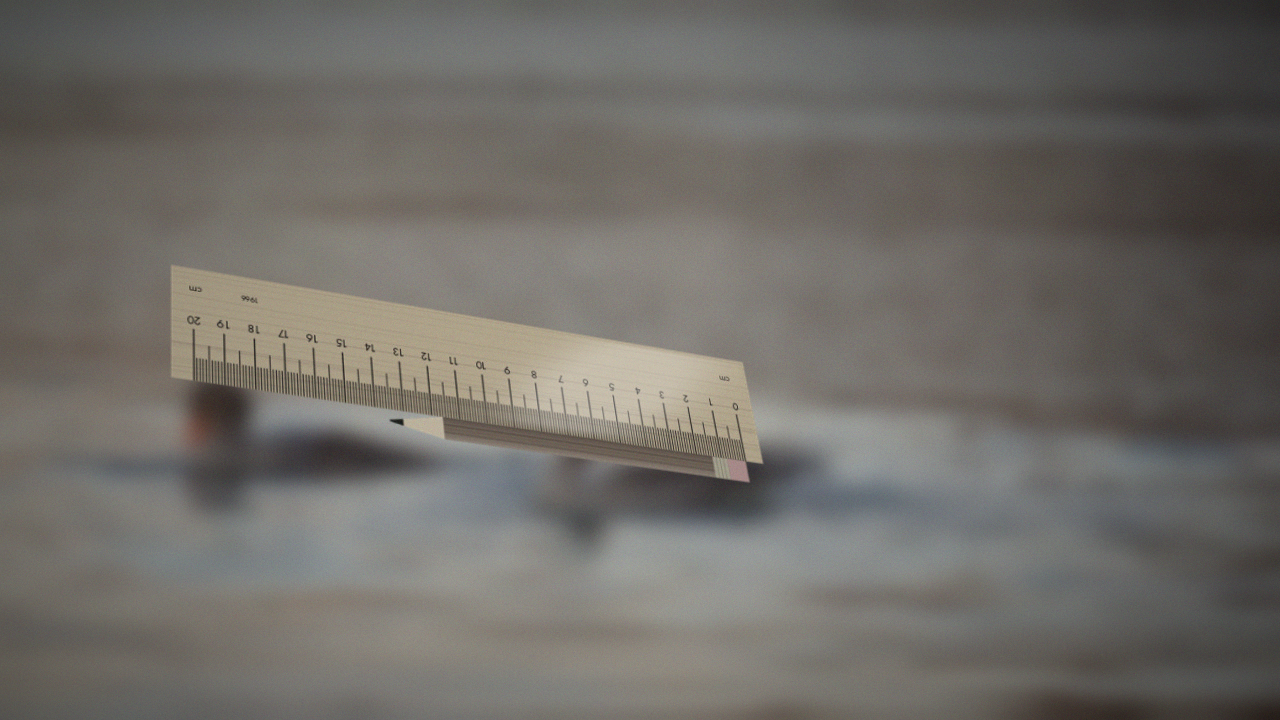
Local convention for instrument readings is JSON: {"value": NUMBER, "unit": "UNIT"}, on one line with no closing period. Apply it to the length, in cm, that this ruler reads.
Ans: {"value": 13.5, "unit": "cm"}
